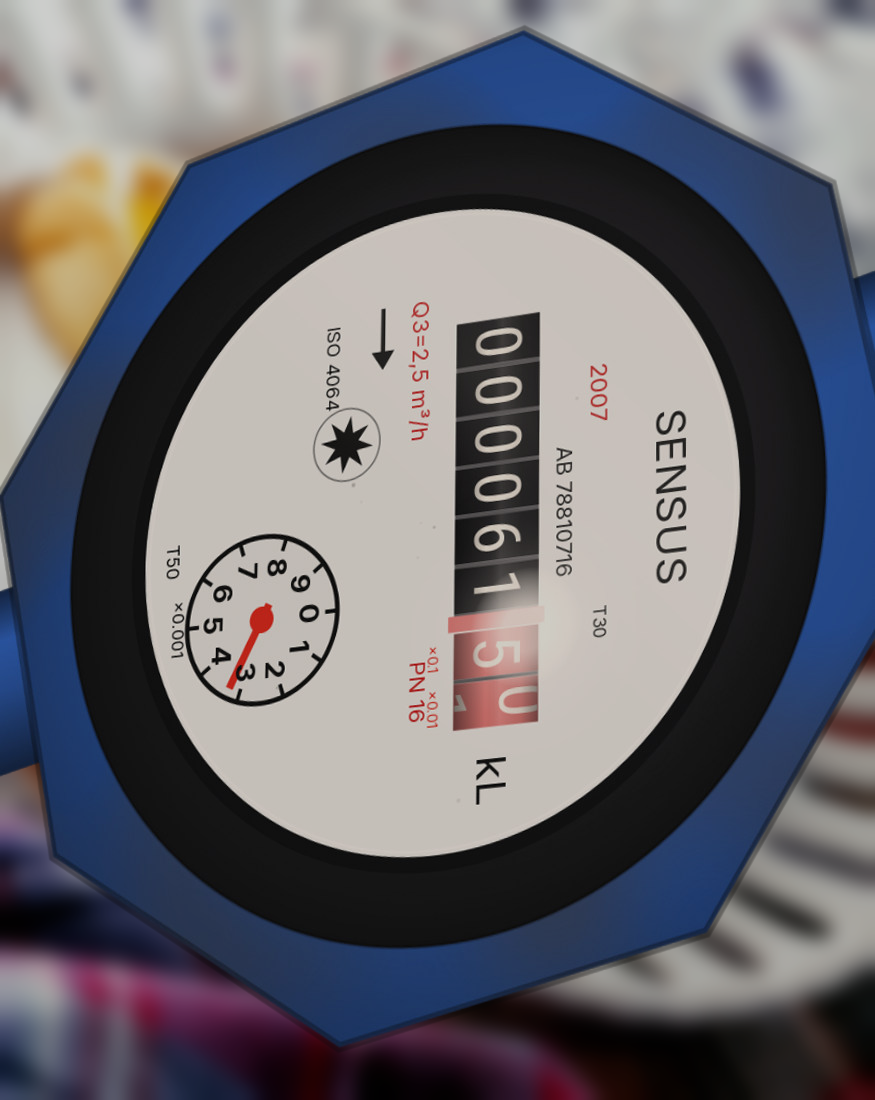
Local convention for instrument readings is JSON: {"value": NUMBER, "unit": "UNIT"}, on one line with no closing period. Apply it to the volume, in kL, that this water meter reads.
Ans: {"value": 61.503, "unit": "kL"}
